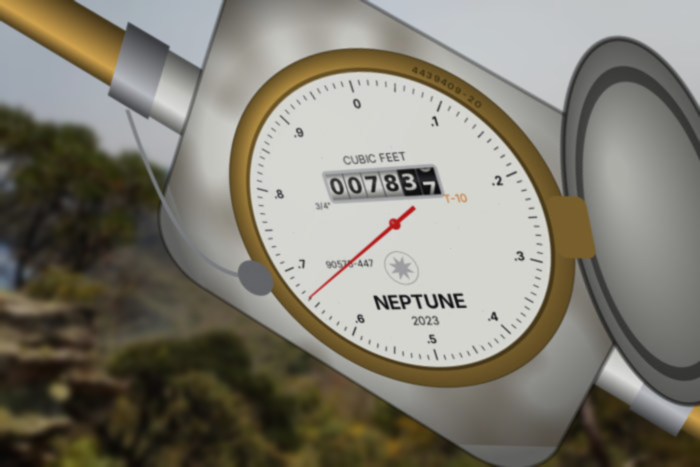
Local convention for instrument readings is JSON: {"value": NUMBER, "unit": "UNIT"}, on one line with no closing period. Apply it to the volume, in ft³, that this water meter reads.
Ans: {"value": 7836.66, "unit": "ft³"}
